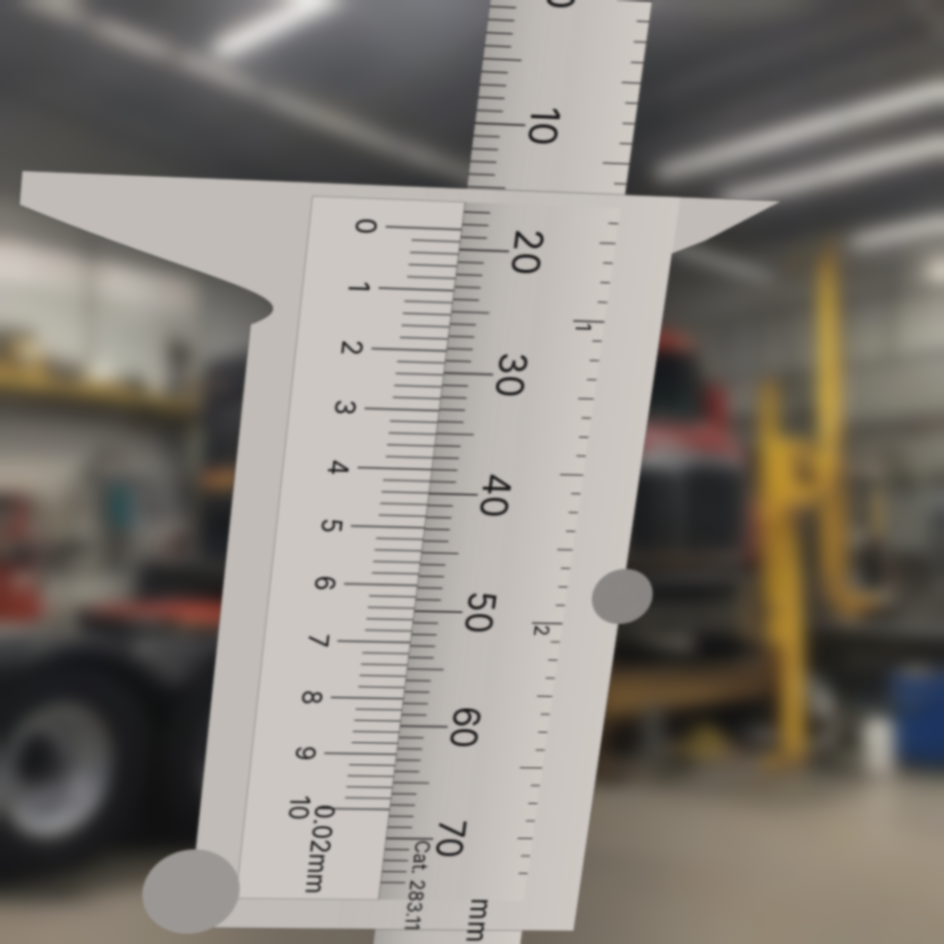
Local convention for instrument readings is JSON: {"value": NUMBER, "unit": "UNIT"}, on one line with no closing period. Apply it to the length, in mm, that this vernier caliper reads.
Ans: {"value": 18.4, "unit": "mm"}
